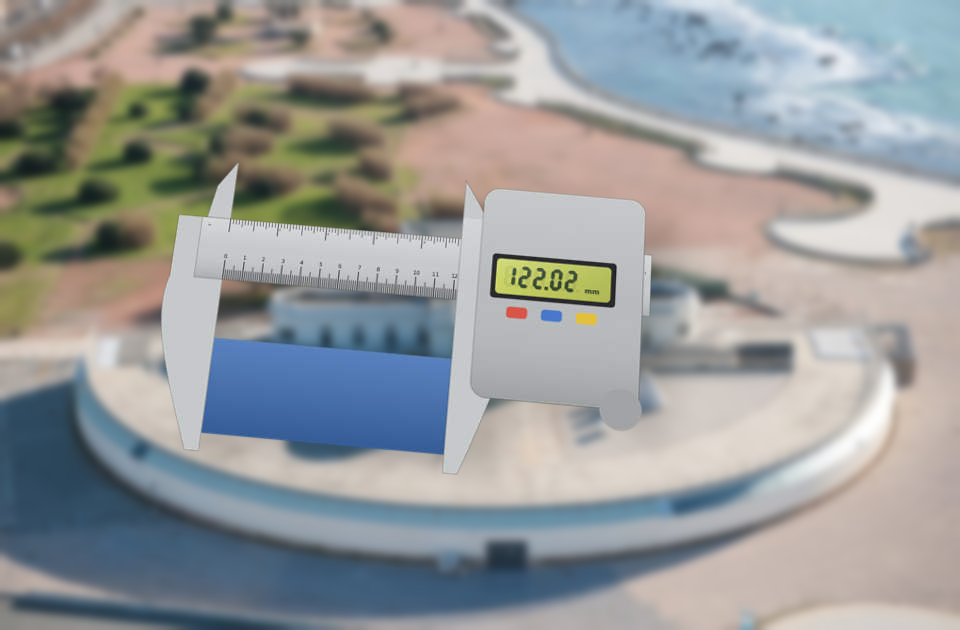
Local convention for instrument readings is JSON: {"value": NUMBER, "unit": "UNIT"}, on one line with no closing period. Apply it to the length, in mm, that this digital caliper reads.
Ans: {"value": 122.02, "unit": "mm"}
